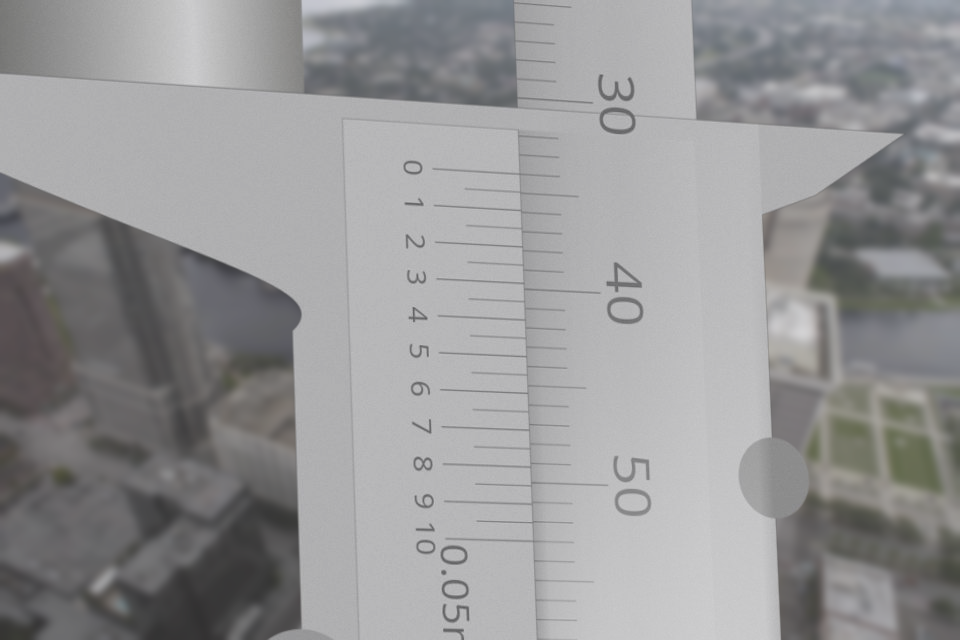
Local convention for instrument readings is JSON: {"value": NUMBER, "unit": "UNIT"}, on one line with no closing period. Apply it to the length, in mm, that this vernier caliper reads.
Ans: {"value": 34.0, "unit": "mm"}
